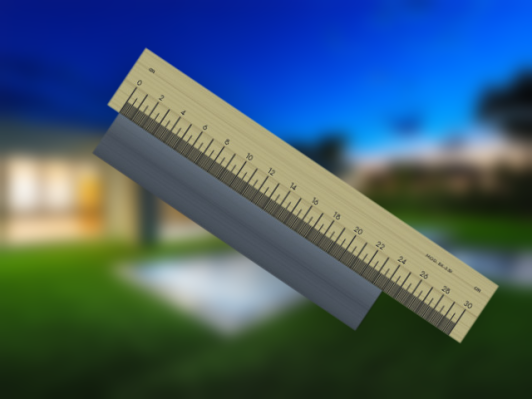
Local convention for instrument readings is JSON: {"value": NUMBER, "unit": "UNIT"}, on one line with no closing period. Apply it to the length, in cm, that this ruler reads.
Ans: {"value": 24, "unit": "cm"}
